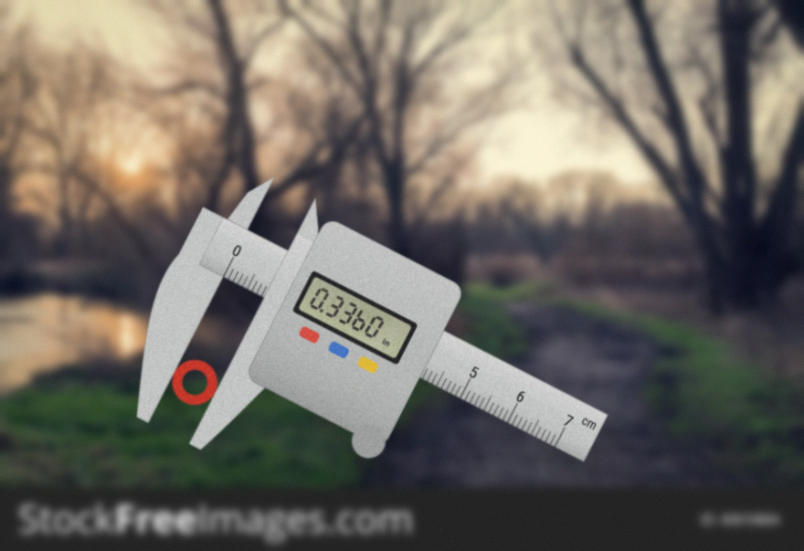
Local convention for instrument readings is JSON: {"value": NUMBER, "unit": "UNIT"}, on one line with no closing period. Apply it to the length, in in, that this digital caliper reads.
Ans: {"value": 0.3360, "unit": "in"}
